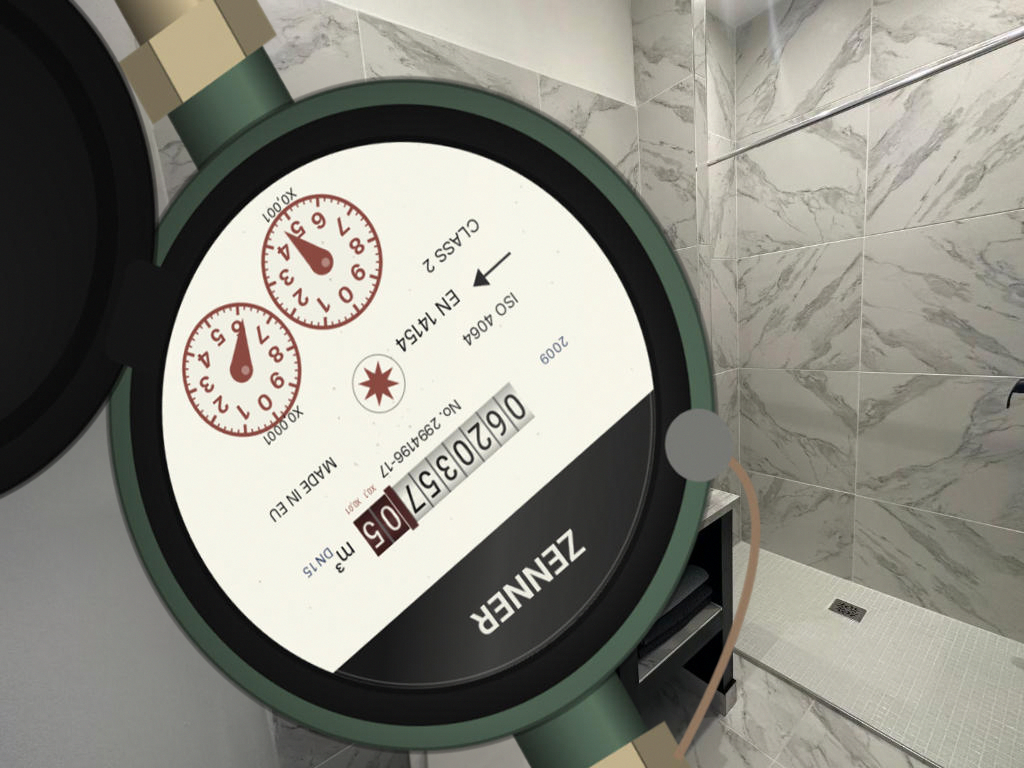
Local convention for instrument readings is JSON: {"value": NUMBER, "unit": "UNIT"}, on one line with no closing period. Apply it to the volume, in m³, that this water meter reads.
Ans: {"value": 620357.0546, "unit": "m³"}
